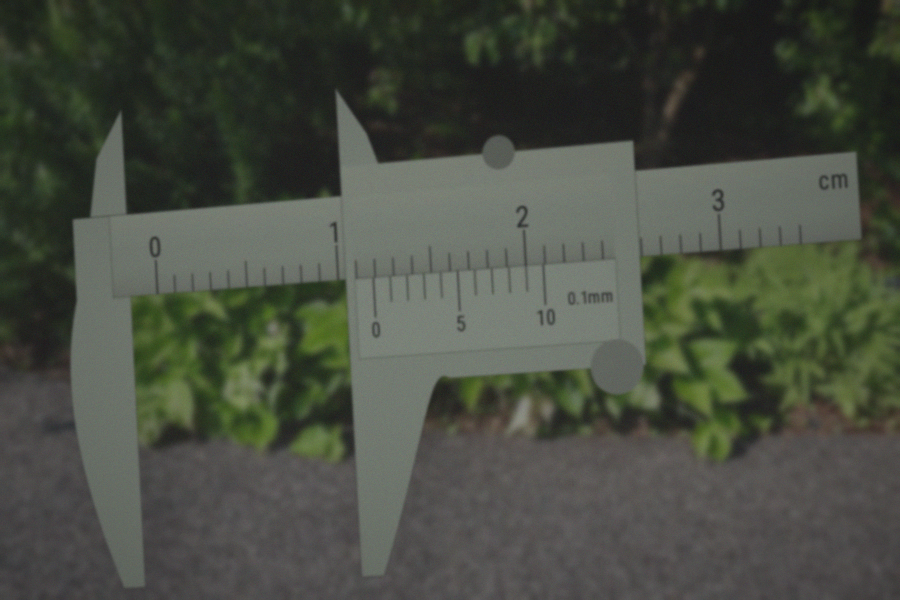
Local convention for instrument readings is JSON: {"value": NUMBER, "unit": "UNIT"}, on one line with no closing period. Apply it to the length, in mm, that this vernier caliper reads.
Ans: {"value": 11.9, "unit": "mm"}
